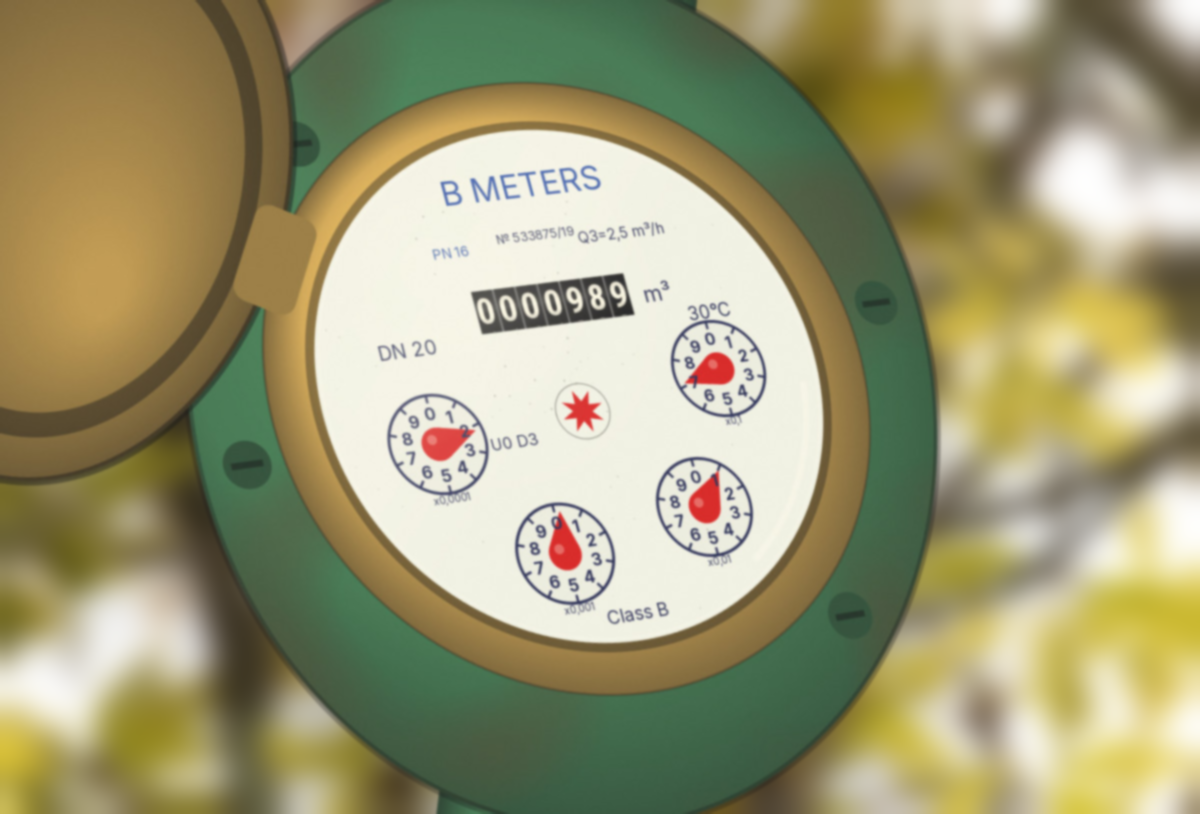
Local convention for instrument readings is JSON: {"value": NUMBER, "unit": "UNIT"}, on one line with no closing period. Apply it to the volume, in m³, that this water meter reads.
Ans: {"value": 989.7102, "unit": "m³"}
